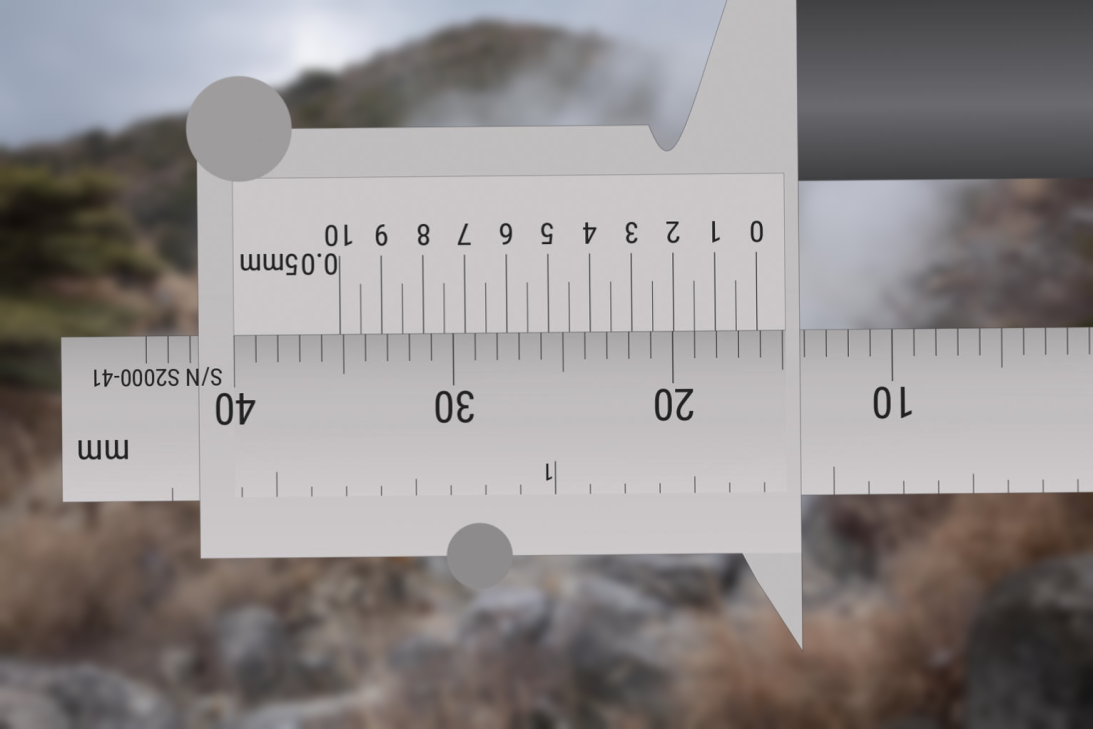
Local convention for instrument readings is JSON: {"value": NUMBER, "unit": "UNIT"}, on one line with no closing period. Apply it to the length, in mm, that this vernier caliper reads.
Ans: {"value": 16.15, "unit": "mm"}
